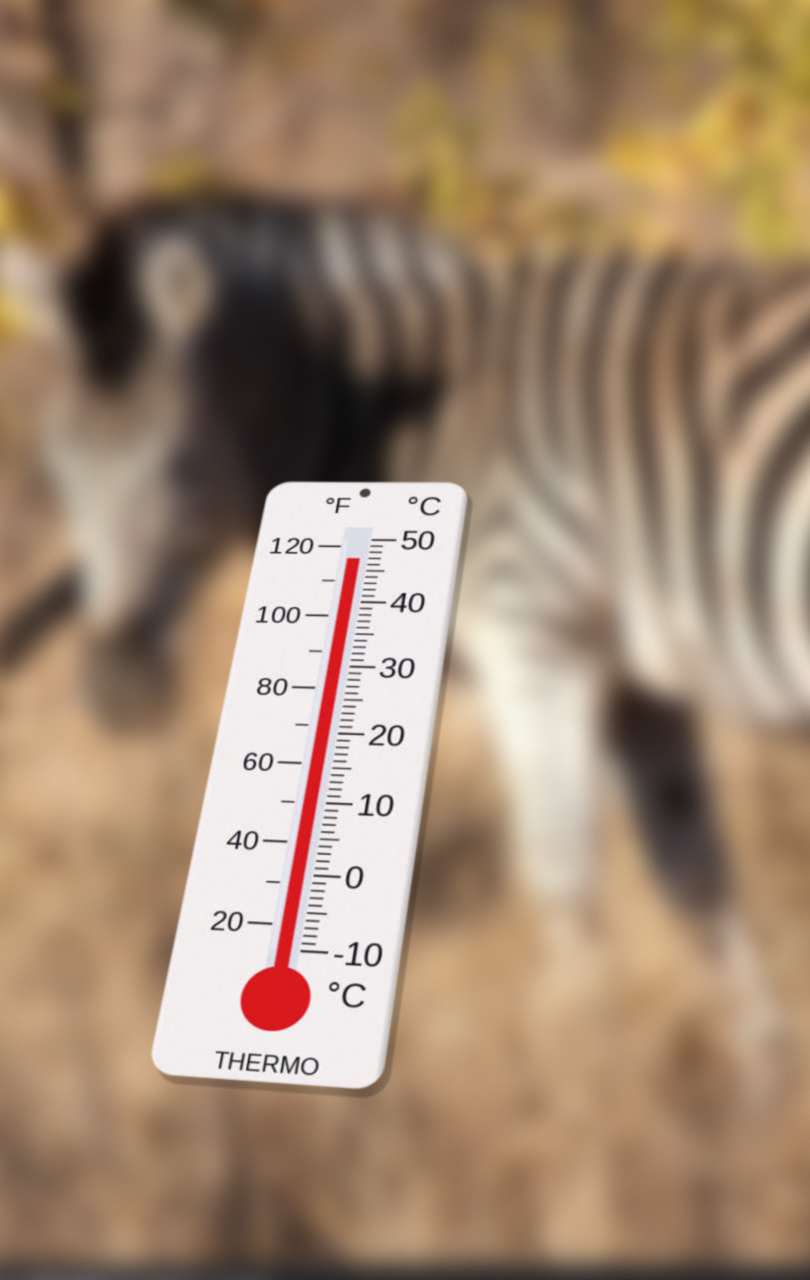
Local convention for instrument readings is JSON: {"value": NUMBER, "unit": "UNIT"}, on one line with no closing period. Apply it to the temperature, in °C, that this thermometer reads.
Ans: {"value": 47, "unit": "°C"}
